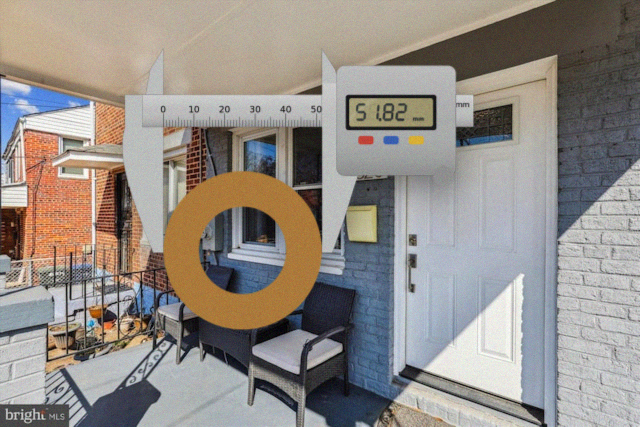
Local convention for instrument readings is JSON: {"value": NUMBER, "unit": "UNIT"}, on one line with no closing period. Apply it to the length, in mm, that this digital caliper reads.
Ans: {"value": 51.82, "unit": "mm"}
